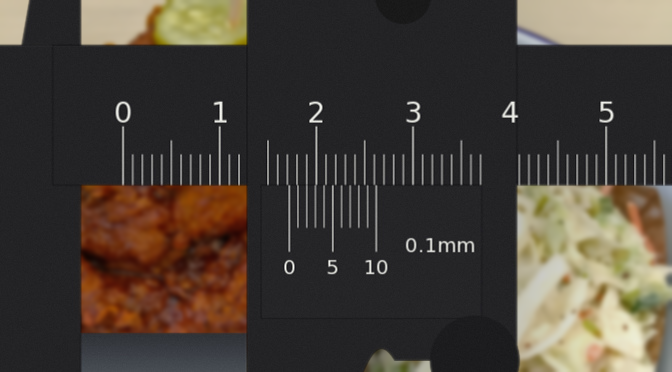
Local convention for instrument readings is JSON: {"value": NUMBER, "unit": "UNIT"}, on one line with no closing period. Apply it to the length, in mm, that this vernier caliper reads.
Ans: {"value": 17.2, "unit": "mm"}
